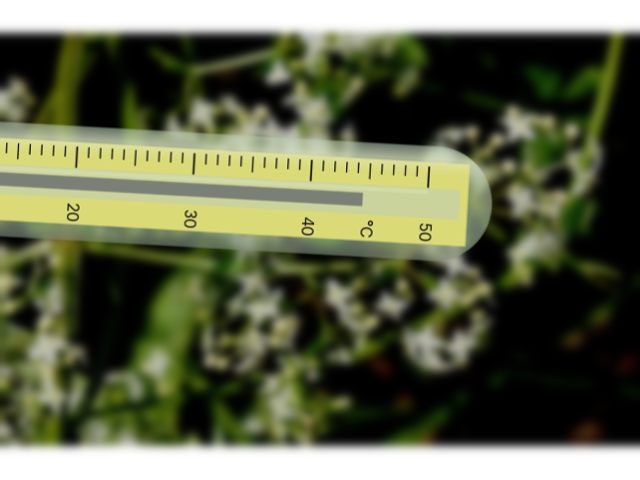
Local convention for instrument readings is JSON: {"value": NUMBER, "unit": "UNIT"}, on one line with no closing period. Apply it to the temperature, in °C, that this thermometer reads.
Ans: {"value": 44.5, "unit": "°C"}
